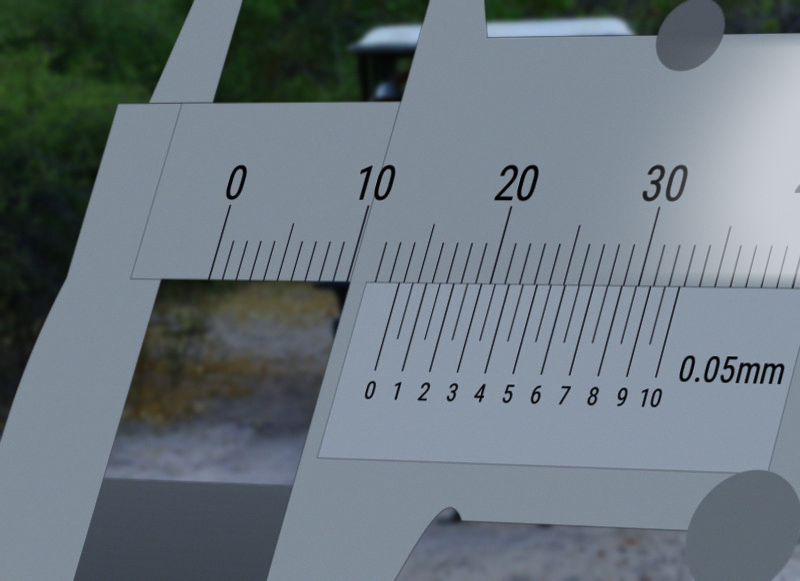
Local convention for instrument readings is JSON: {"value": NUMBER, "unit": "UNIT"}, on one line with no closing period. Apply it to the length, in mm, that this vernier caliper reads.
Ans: {"value": 13.7, "unit": "mm"}
